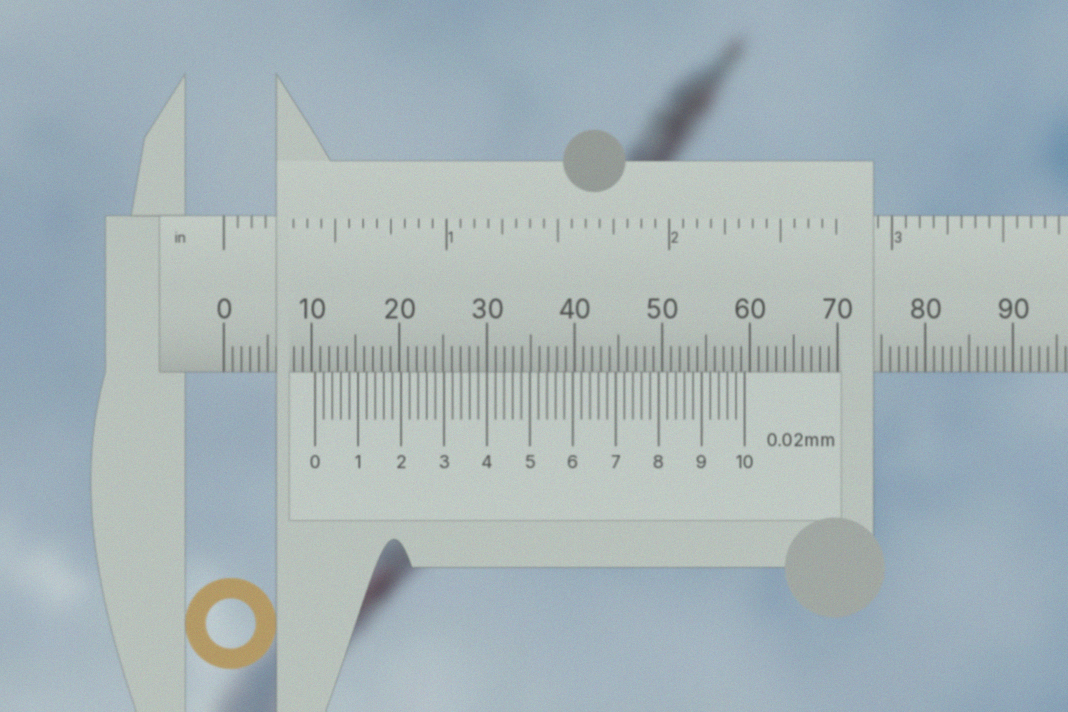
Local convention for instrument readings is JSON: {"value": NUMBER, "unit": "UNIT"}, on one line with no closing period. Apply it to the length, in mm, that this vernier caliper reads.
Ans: {"value": 10.4, "unit": "mm"}
